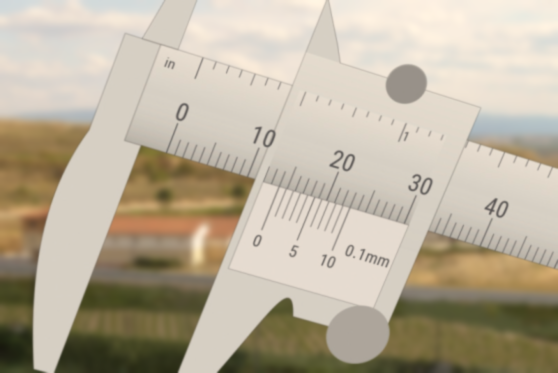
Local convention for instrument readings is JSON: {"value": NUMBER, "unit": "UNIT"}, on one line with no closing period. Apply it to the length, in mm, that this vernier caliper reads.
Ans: {"value": 14.0, "unit": "mm"}
